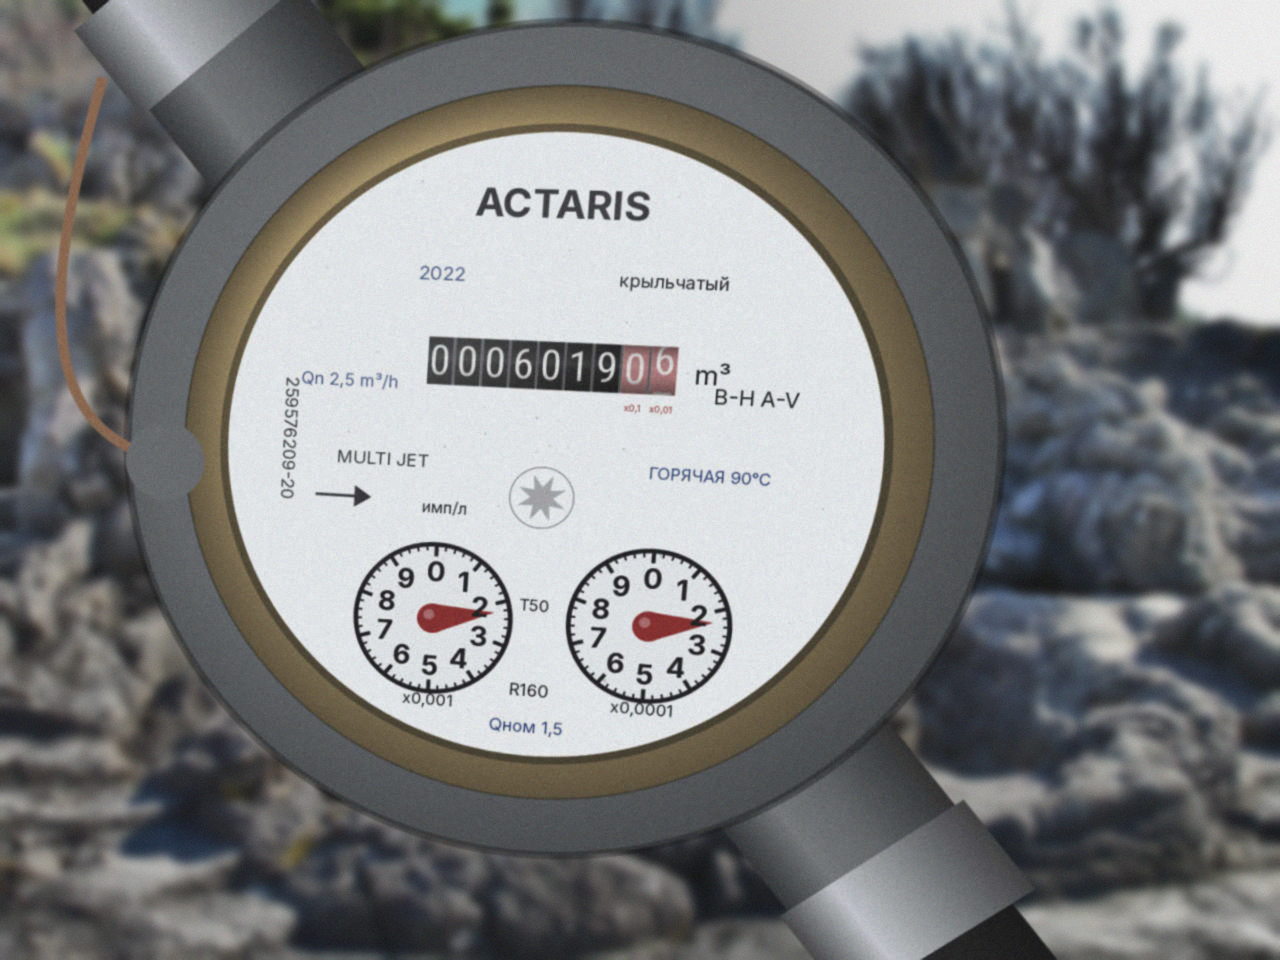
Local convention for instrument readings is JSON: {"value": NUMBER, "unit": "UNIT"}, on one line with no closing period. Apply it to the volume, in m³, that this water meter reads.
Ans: {"value": 6019.0622, "unit": "m³"}
